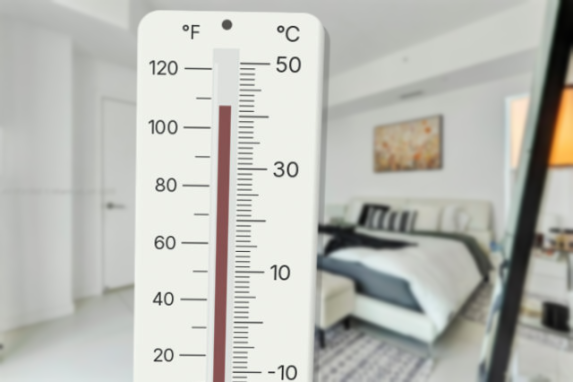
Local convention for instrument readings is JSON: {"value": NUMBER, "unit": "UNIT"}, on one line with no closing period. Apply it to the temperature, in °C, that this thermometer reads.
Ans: {"value": 42, "unit": "°C"}
